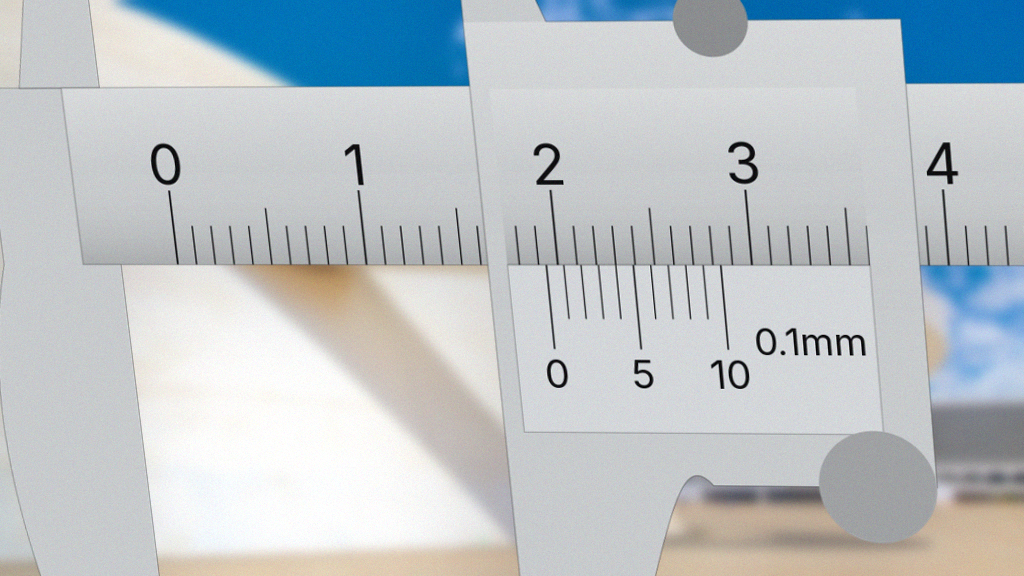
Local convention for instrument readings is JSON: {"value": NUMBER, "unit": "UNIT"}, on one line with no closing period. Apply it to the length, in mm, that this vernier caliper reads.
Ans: {"value": 19.4, "unit": "mm"}
